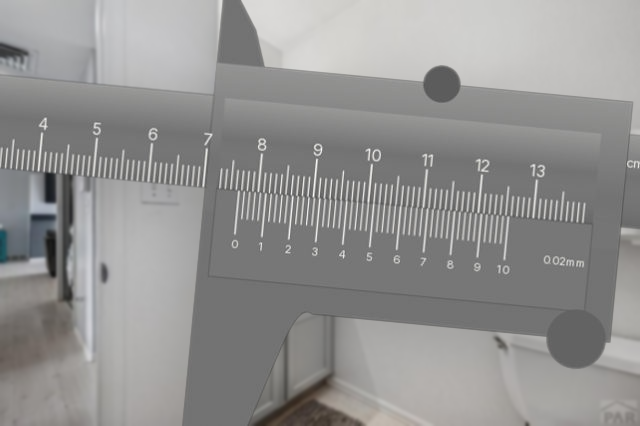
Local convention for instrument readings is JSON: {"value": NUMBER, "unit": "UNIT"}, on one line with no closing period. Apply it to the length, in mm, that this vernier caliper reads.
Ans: {"value": 76.5, "unit": "mm"}
